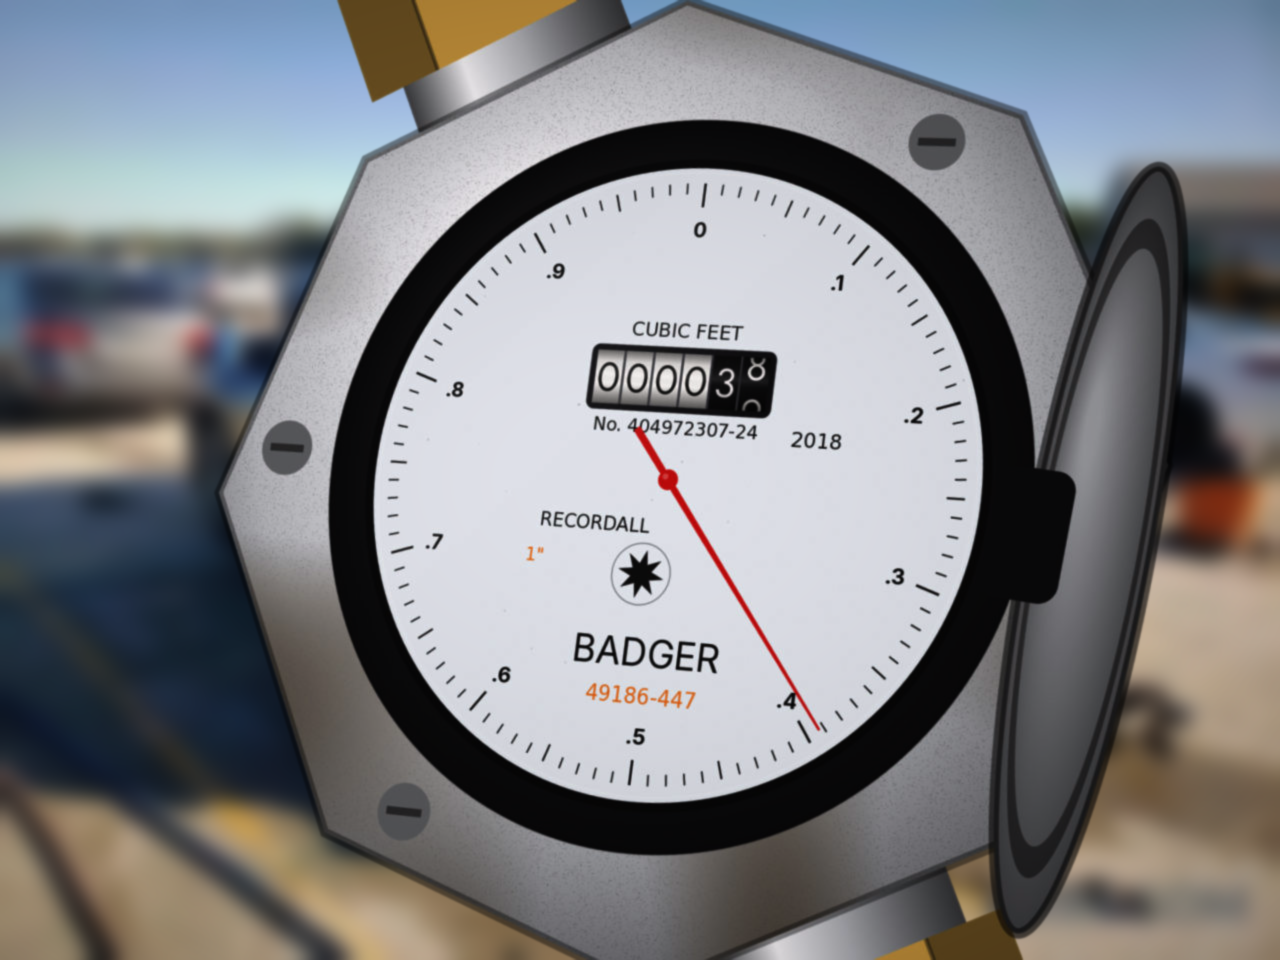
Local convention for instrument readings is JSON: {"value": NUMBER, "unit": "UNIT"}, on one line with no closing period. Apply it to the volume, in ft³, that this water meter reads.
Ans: {"value": 38.39, "unit": "ft³"}
